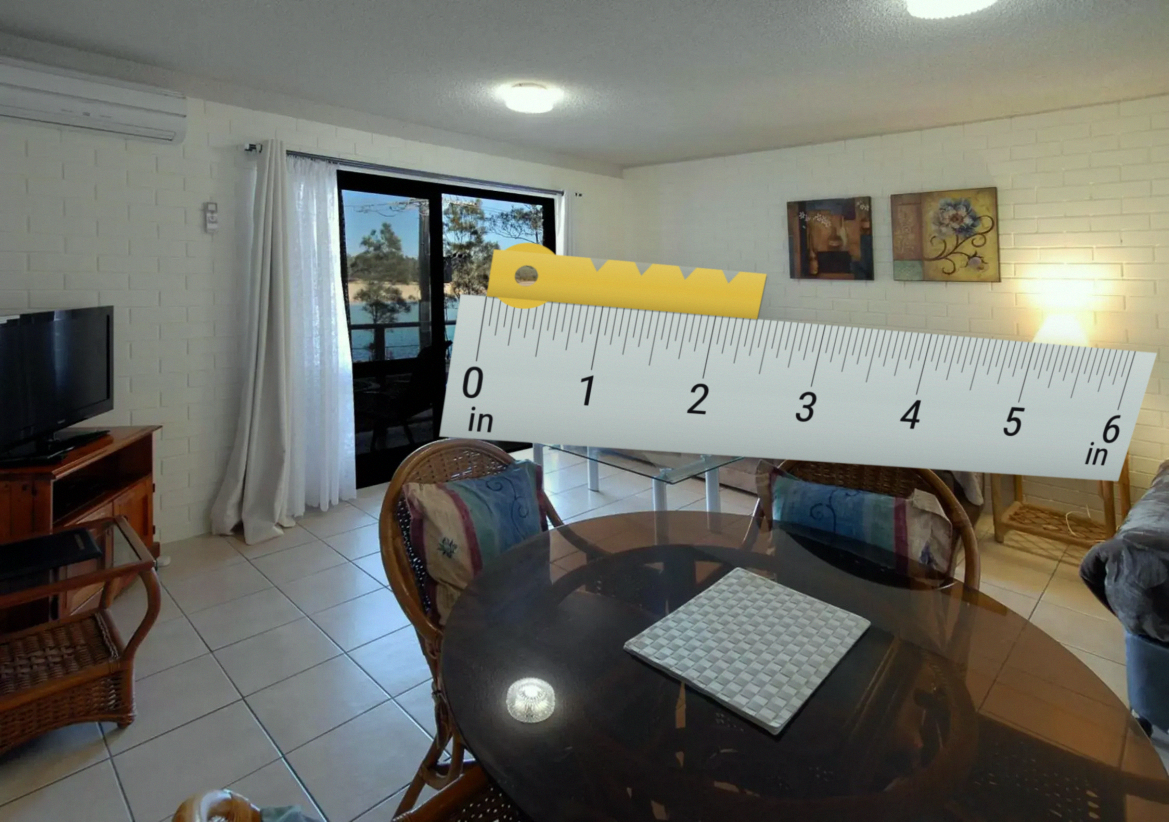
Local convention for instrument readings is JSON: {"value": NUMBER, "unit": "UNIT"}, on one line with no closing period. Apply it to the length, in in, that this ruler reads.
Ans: {"value": 2.375, "unit": "in"}
